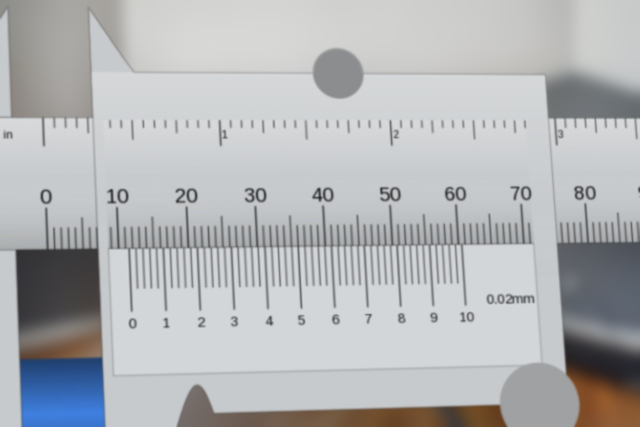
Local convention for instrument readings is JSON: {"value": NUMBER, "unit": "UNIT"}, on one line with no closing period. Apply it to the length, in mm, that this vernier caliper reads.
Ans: {"value": 11.5, "unit": "mm"}
